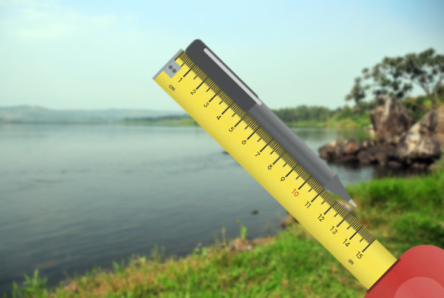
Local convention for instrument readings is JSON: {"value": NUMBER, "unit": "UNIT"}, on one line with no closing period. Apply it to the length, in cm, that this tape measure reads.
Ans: {"value": 13, "unit": "cm"}
